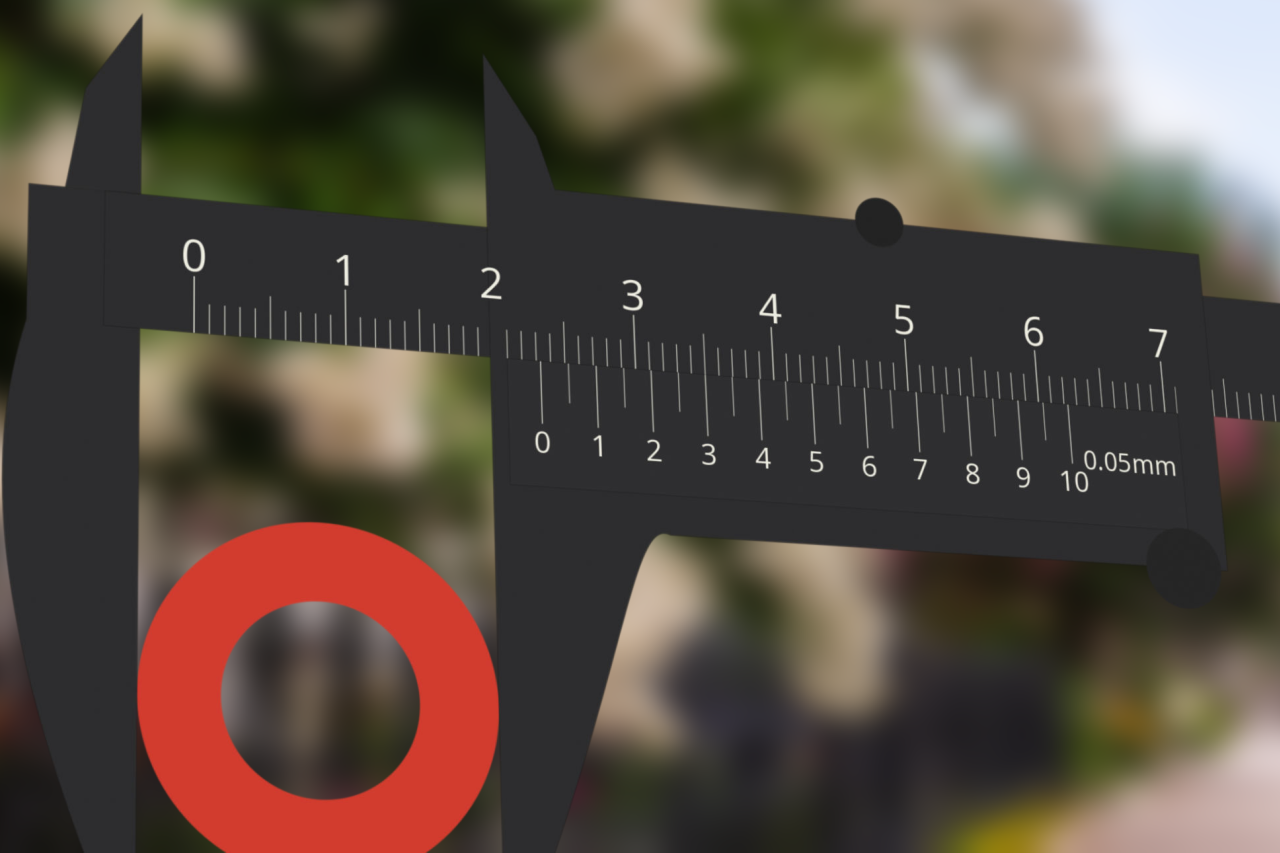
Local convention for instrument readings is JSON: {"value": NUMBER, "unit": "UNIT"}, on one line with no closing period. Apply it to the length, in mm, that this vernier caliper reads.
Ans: {"value": 23.3, "unit": "mm"}
